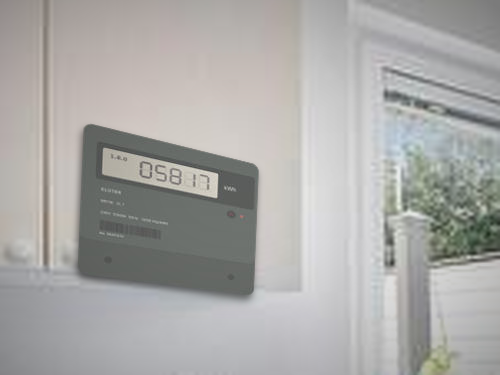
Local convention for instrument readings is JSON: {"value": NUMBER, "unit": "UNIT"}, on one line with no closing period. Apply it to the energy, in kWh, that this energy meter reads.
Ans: {"value": 5817, "unit": "kWh"}
